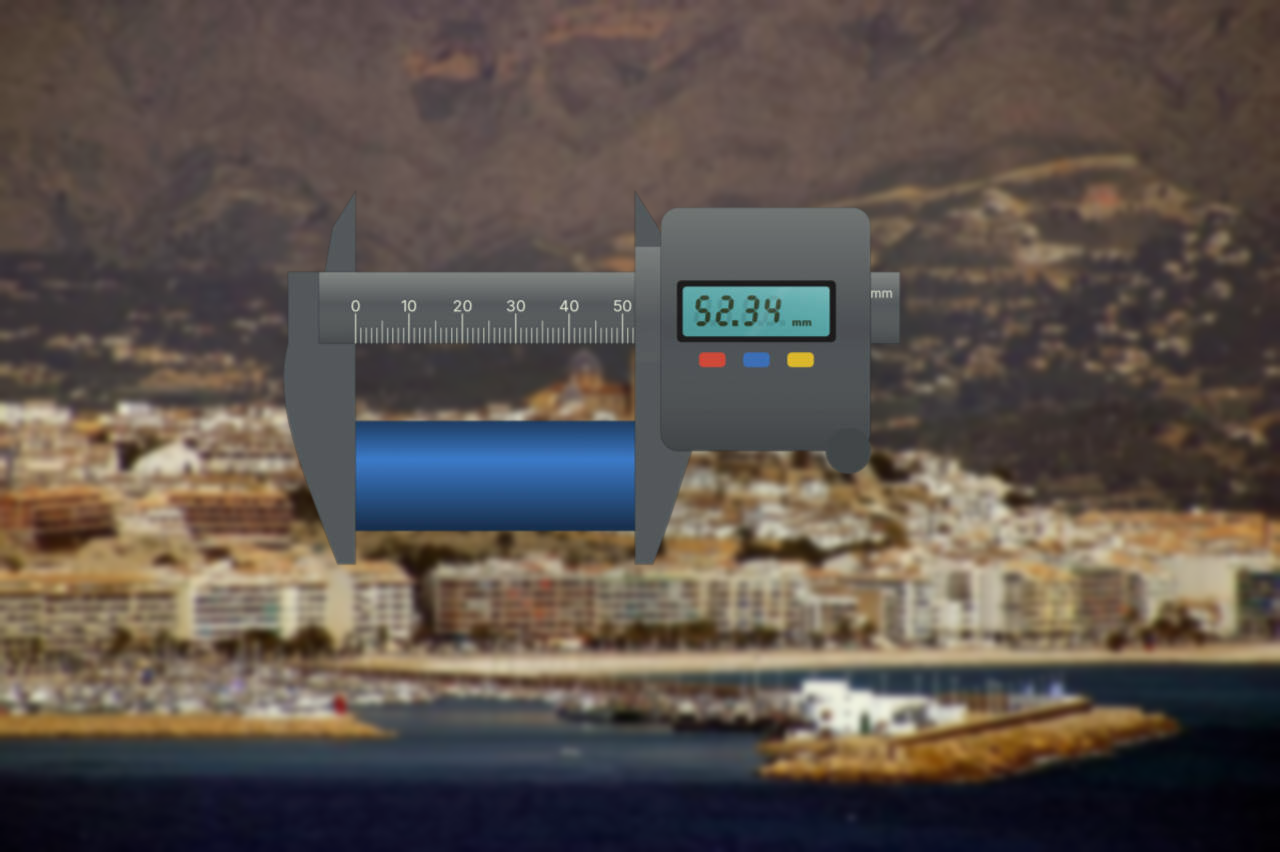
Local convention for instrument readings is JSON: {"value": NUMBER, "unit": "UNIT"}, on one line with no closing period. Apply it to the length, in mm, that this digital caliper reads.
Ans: {"value": 52.34, "unit": "mm"}
